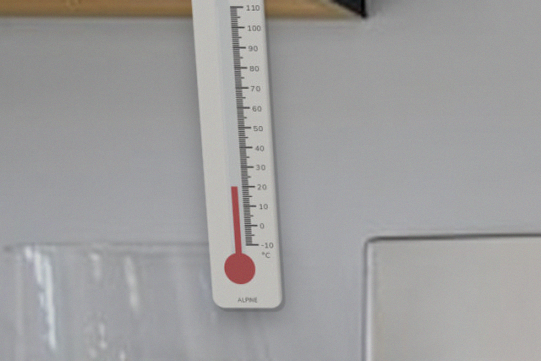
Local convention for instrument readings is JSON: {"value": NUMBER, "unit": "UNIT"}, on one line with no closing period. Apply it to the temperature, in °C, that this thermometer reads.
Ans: {"value": 20, "unit": "°C"}
